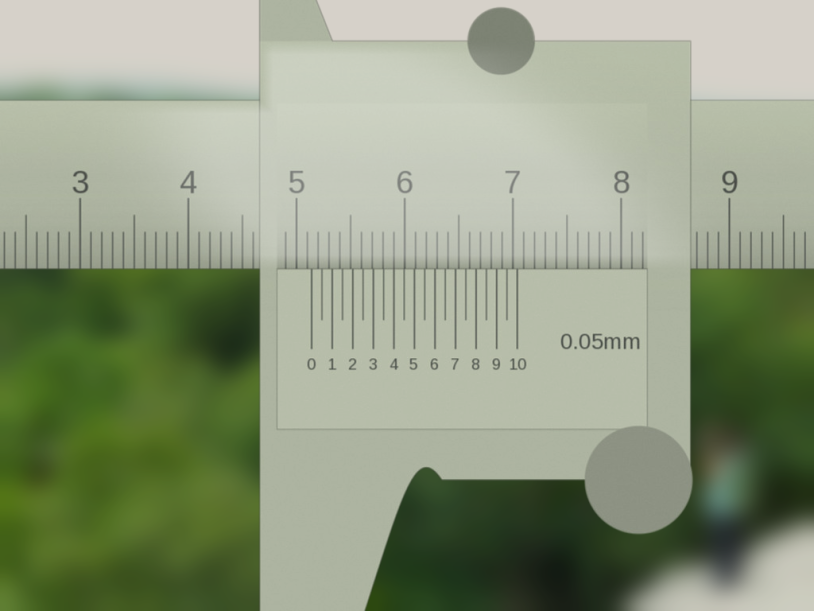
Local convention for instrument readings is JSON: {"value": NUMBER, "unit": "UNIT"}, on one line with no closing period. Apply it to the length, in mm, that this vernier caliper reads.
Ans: {"value": 51.4, "unit": "mm"}
